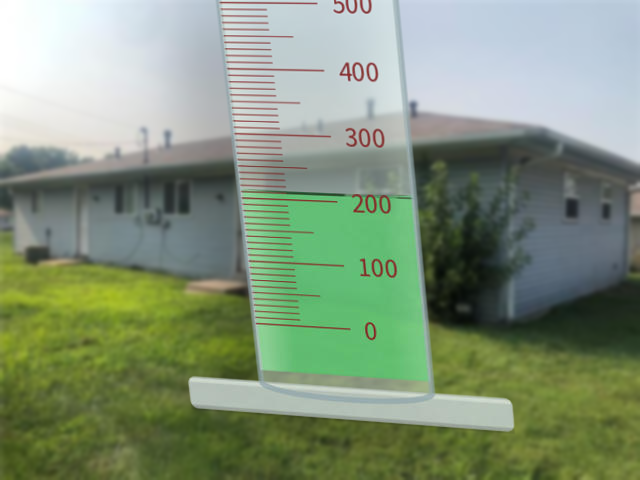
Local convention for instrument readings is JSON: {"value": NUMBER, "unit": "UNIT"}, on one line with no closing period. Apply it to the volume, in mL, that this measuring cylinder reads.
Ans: {"value": 210, "unit": "mL"}
